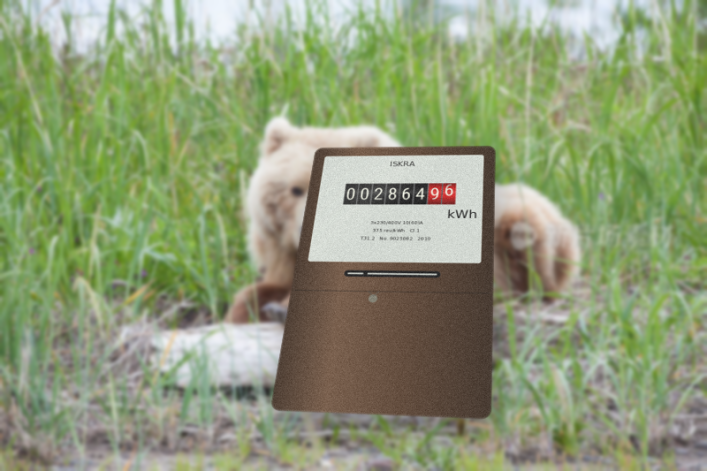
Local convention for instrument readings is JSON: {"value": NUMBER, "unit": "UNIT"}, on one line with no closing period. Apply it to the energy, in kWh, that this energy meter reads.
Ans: {"value": 2864.96, "unit": "kWh"}
